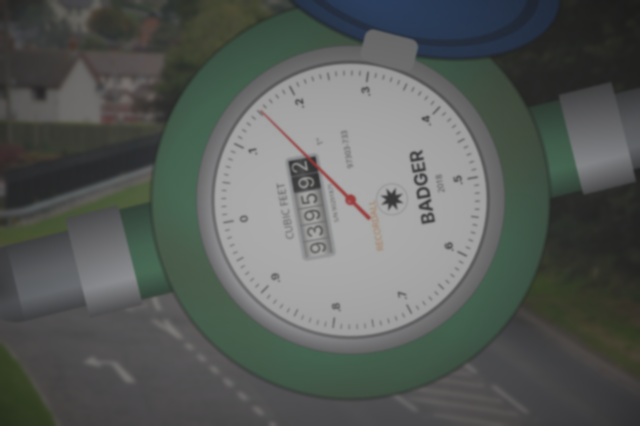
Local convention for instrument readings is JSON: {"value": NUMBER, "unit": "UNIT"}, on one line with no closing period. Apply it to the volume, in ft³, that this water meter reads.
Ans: {"value": 939592.15, "unit": "ft³"}
